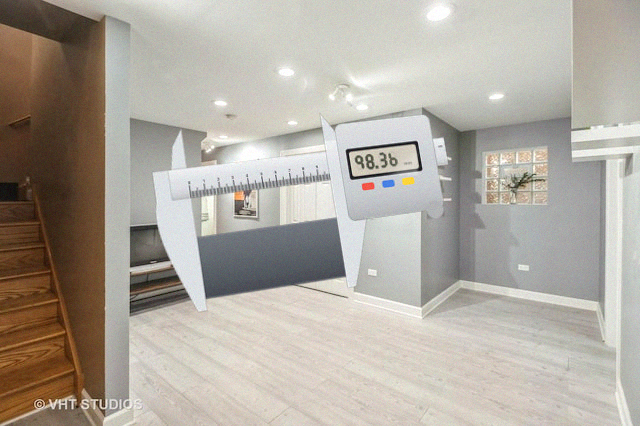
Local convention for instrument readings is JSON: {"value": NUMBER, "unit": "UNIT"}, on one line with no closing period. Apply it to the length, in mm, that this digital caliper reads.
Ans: {"value": 98.36, "unit": "mm"}
